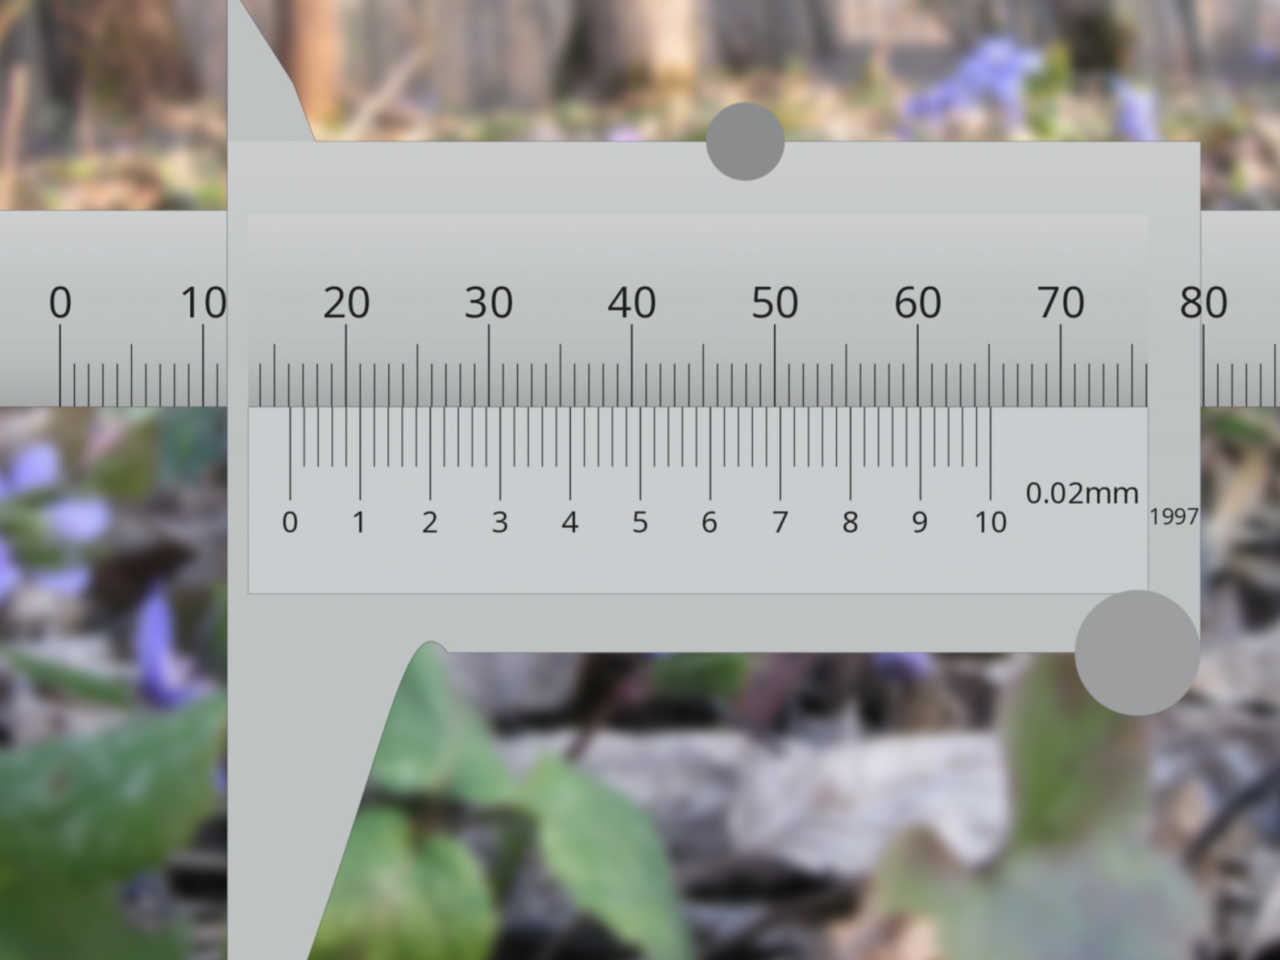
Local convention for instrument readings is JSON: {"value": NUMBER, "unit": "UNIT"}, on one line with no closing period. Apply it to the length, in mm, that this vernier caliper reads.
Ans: {"value": 16.1, "unit": "mm"}
